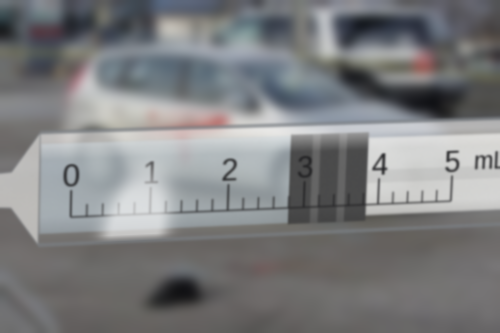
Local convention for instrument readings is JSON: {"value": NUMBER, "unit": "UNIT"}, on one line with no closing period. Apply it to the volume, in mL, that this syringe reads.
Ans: {"value": 2.8, "unit": "mL"}
